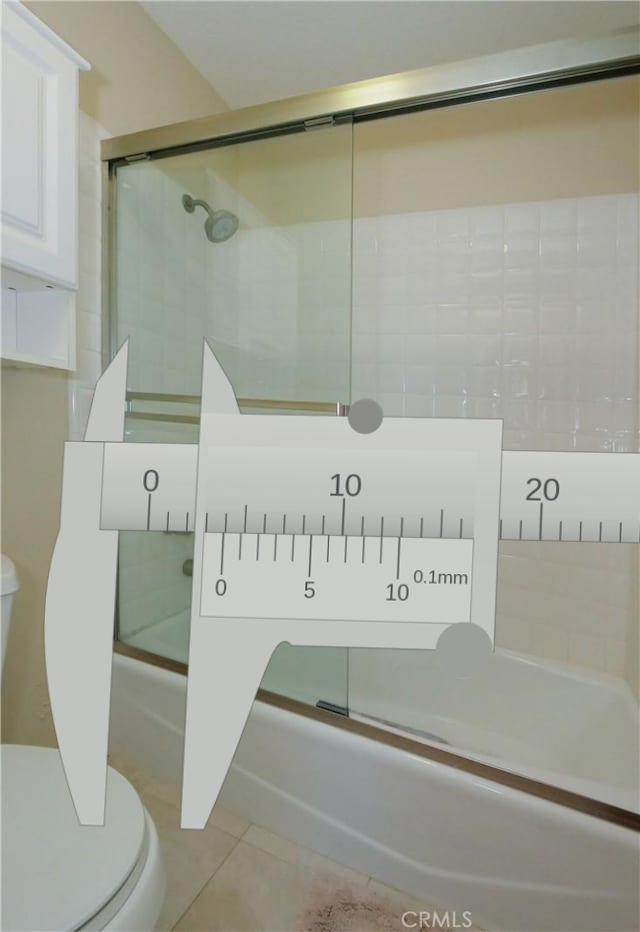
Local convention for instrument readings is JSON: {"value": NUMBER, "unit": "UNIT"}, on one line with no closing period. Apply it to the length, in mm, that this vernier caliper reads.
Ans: {"value": 3.9, "unit": "mm"}
